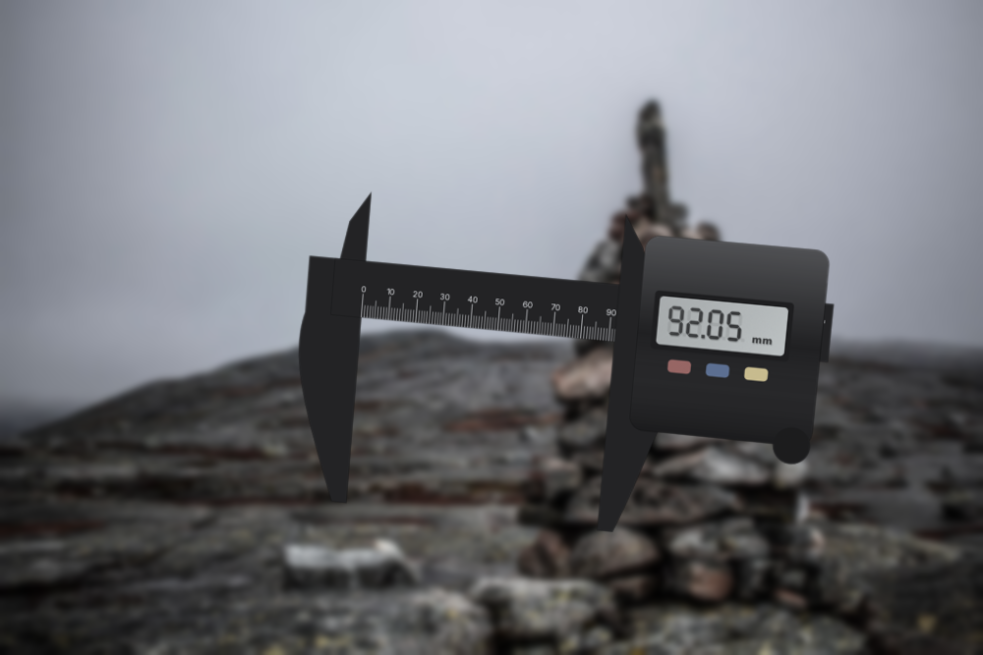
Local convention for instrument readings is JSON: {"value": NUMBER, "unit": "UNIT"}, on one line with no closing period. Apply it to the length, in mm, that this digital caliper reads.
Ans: {"value": 92.05, "unit": "mm"}
